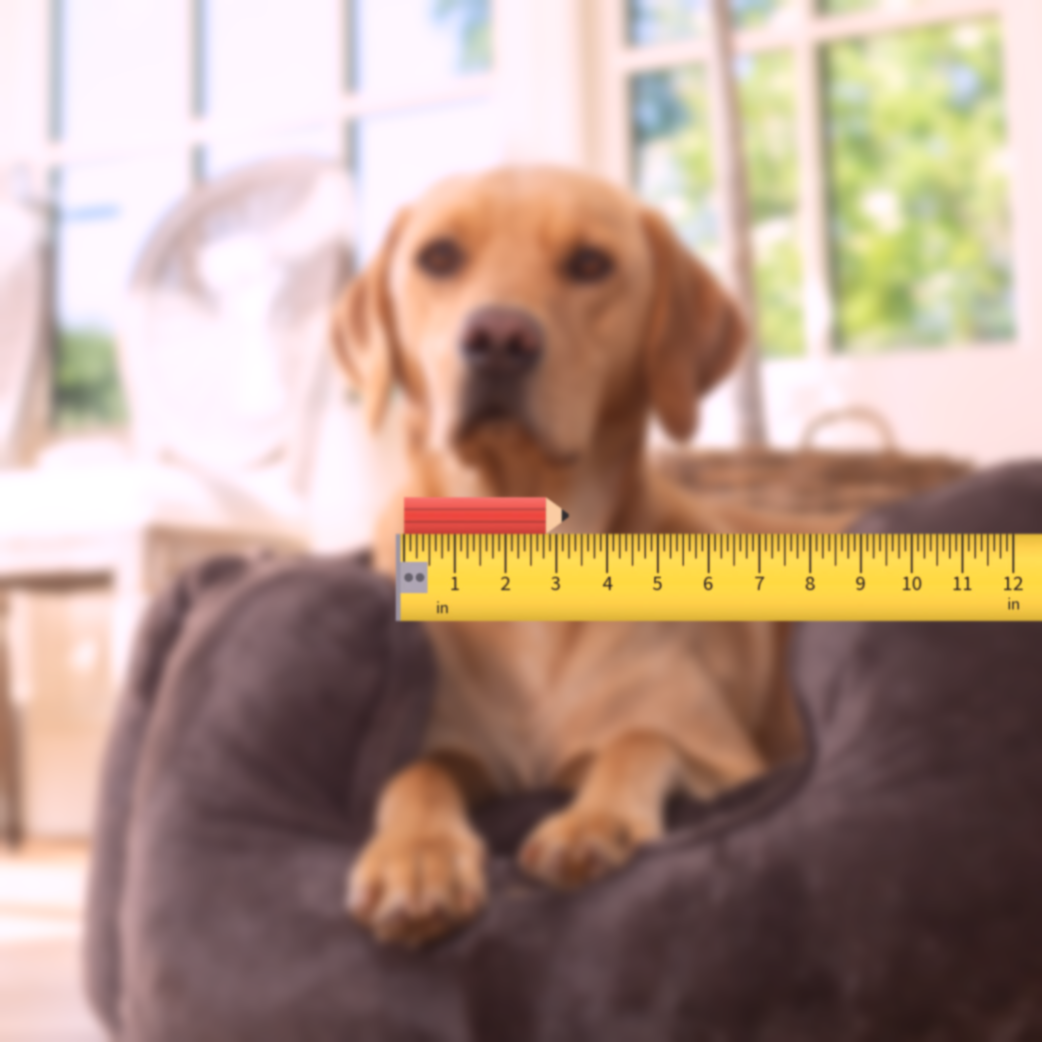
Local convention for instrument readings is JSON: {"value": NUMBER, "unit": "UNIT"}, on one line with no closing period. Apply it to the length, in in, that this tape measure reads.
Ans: {"value": 3.25, "unit": "in"}
